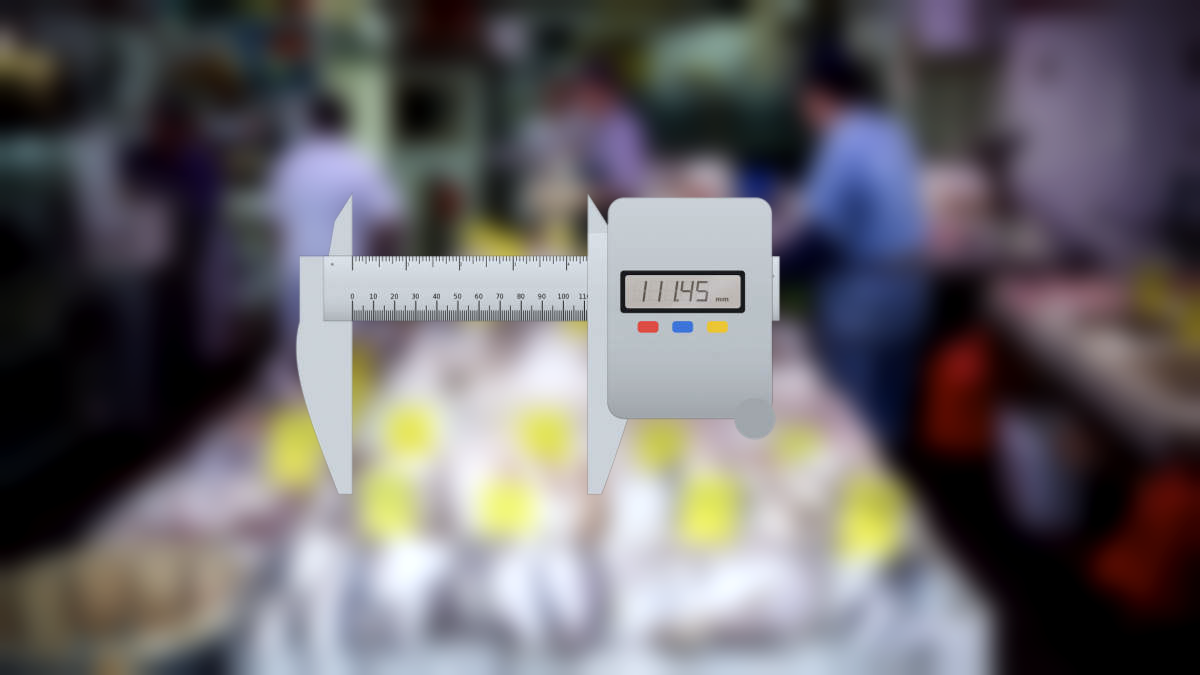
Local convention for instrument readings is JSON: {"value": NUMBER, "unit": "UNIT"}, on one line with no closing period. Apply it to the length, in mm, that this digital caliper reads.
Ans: {"value": 111.45, "unit": "mm"}
